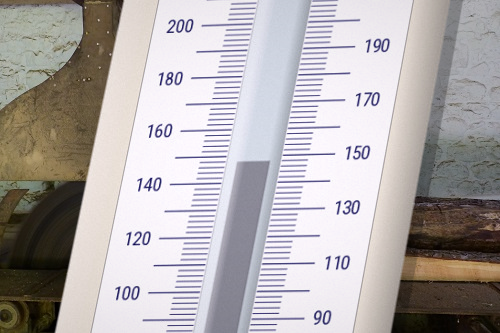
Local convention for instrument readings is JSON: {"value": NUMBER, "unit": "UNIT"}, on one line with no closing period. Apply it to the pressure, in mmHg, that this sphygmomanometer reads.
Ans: {"value": 148, "unit": "mmHg"}
